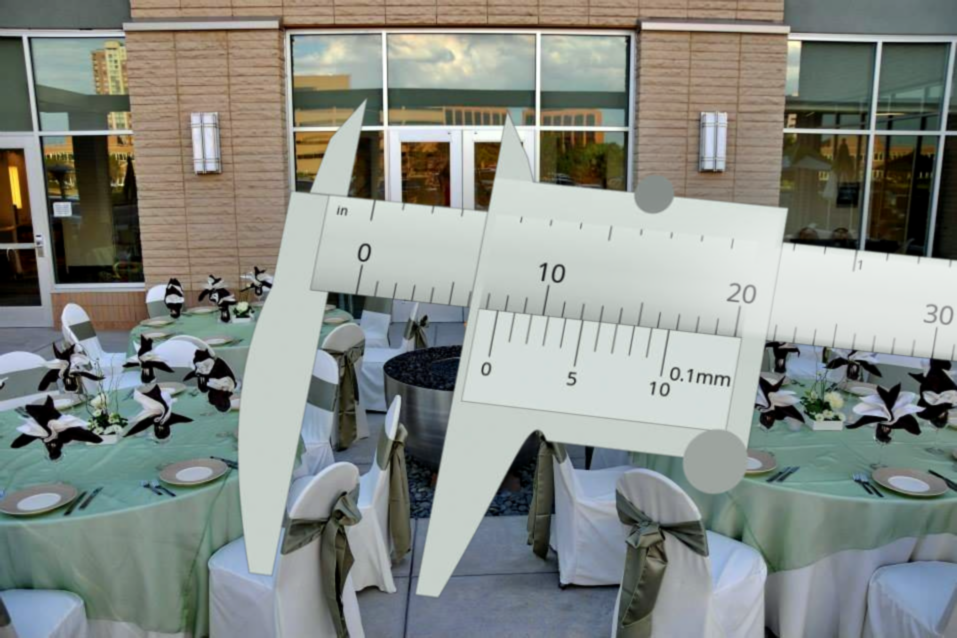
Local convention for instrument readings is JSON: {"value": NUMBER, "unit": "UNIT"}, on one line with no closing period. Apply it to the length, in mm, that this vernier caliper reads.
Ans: {"value": 7.6, "unit": "mm"}
